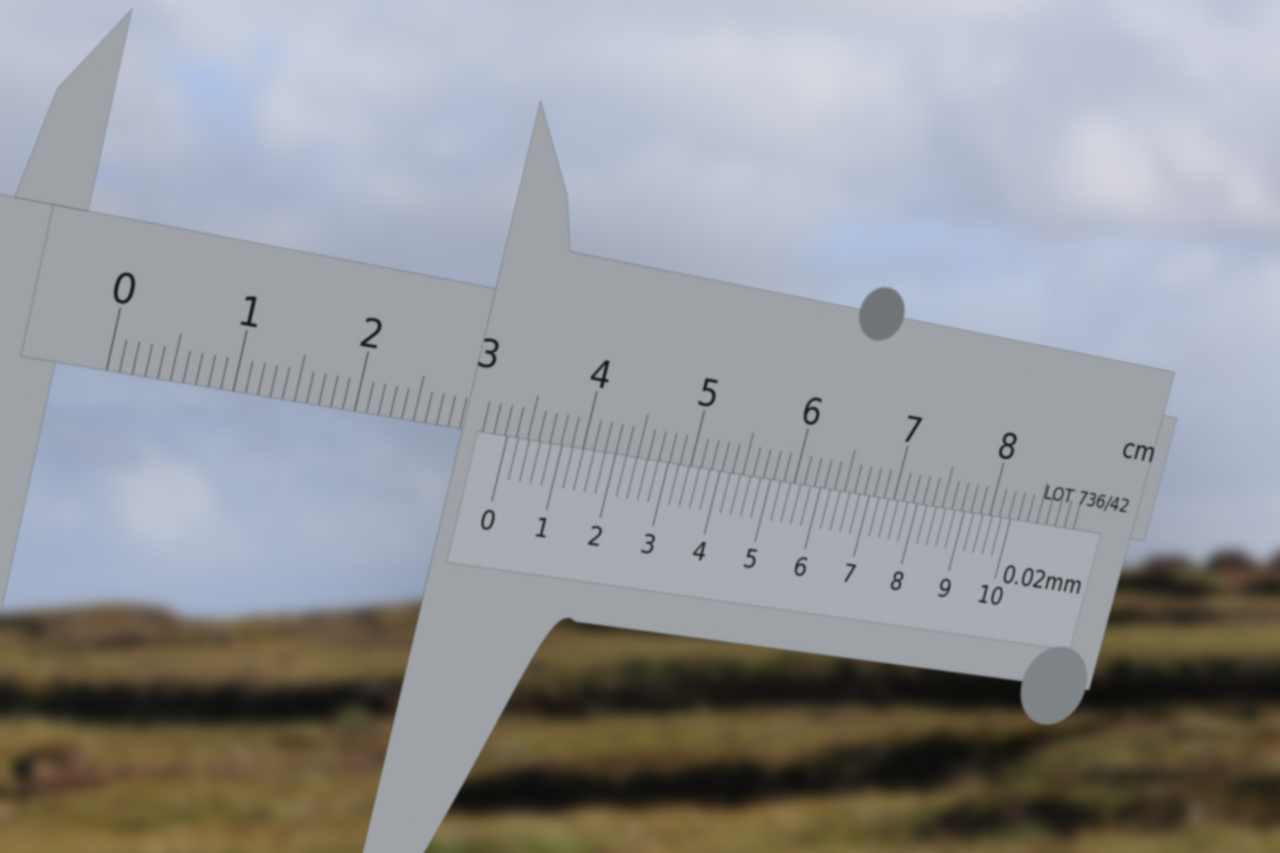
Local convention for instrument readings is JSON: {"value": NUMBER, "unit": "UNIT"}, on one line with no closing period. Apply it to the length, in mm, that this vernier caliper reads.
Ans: {"value": 33.2, "unit": "mm"}
